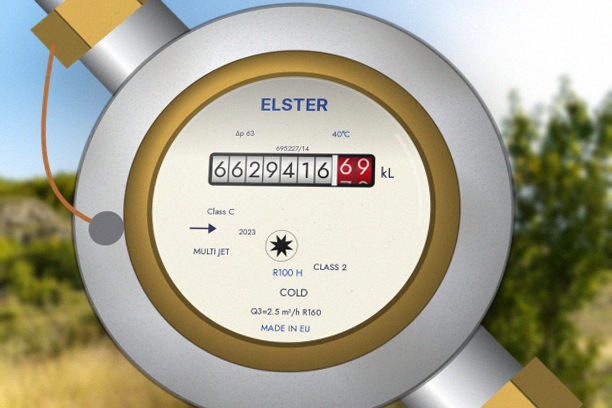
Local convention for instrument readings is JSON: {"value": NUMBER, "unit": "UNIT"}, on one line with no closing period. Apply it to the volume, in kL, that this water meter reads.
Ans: {"value": 6629416.69, "unit": "kL"}
